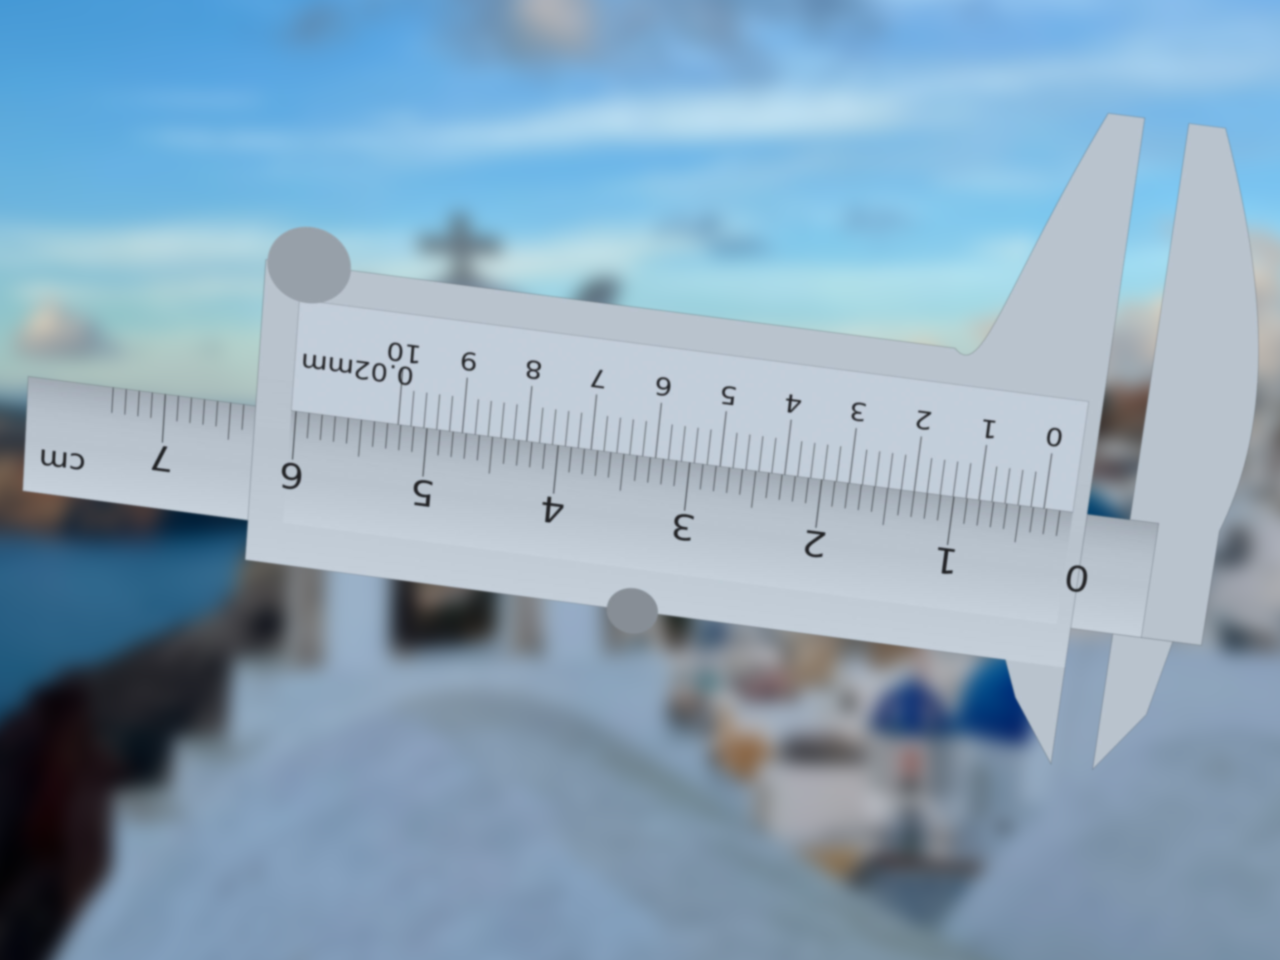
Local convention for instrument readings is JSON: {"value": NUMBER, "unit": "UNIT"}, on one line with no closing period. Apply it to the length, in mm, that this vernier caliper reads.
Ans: {"value": 3.2, "unit": "mm"}
